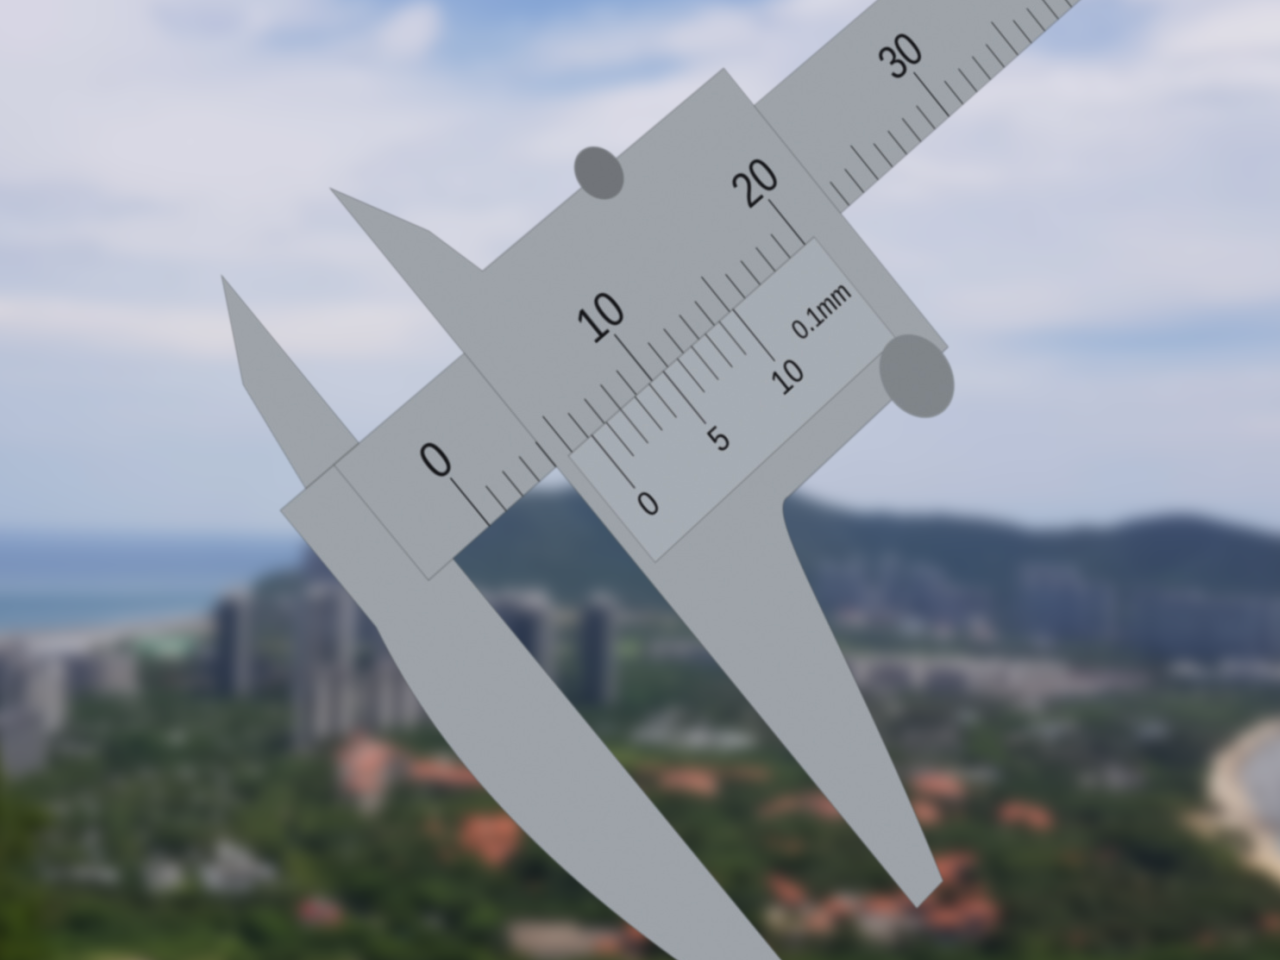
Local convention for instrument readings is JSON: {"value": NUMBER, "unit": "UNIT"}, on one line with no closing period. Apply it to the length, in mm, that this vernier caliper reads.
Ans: {"value": 6.2, "unit": "mm"}
